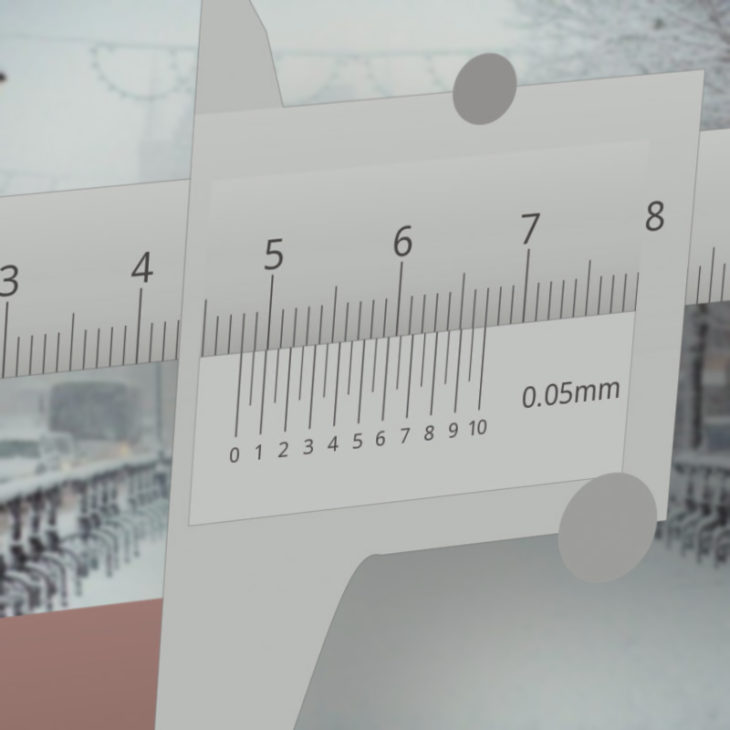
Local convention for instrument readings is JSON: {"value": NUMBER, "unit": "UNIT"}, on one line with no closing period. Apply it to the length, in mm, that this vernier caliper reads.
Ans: {"value": 48.0, "unit": "mm"}
